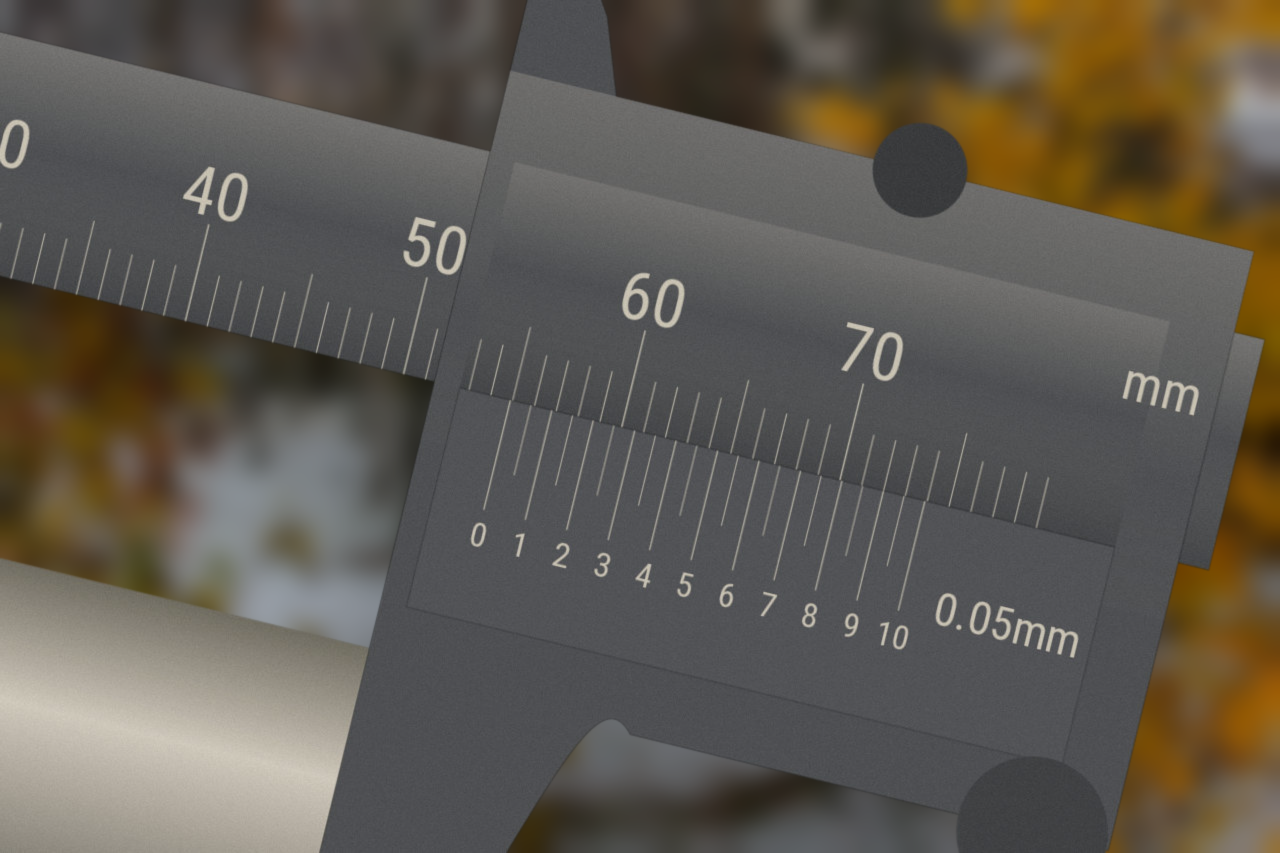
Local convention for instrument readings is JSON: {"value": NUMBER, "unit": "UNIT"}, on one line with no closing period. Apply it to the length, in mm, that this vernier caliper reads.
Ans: {"value": 54.9, "unit": "mm"}
